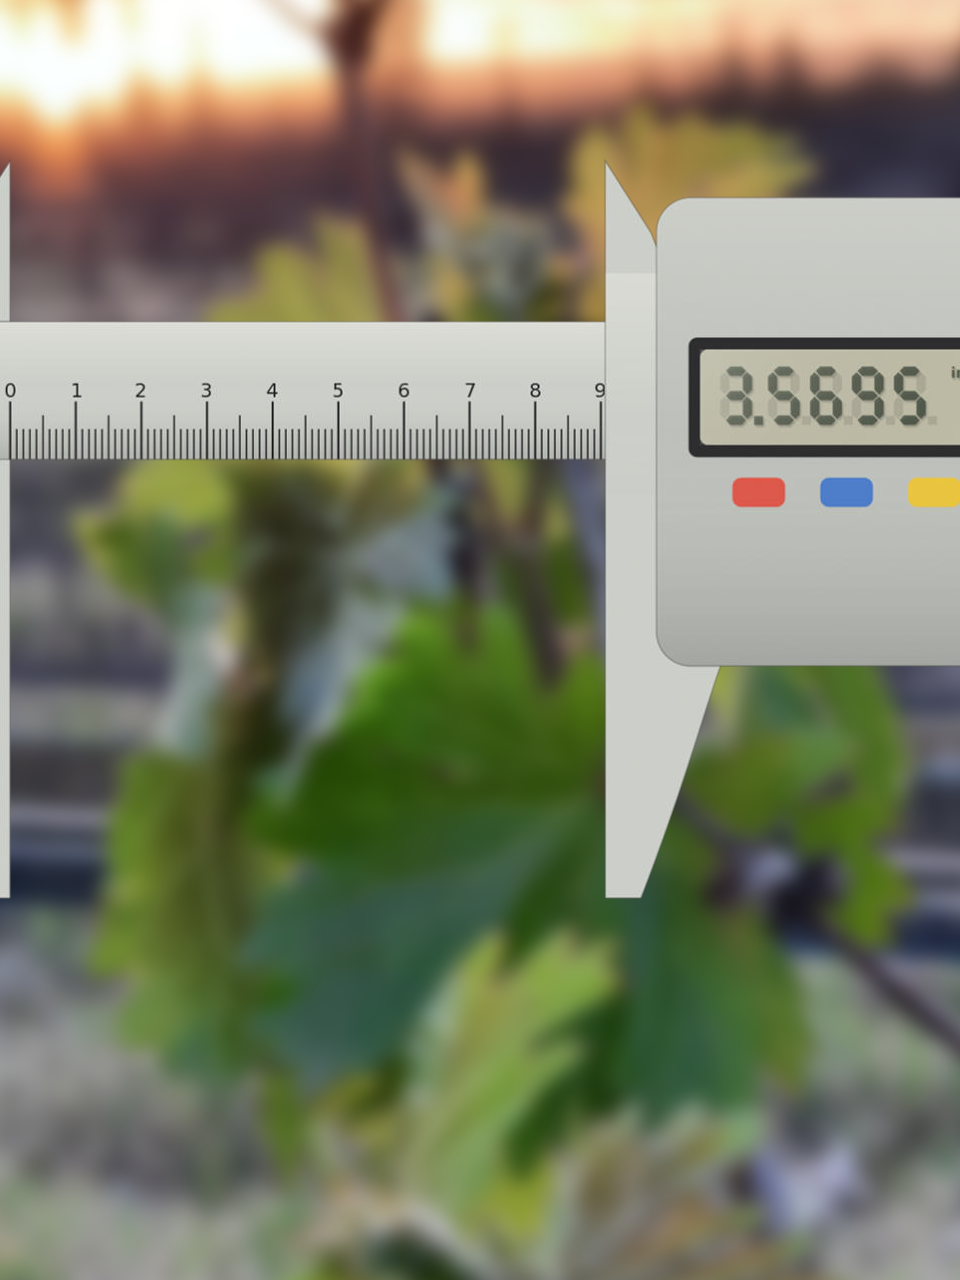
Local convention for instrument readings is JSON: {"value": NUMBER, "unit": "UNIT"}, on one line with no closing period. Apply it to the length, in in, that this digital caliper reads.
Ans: {"value": 3.5695, "unit": "in"}
